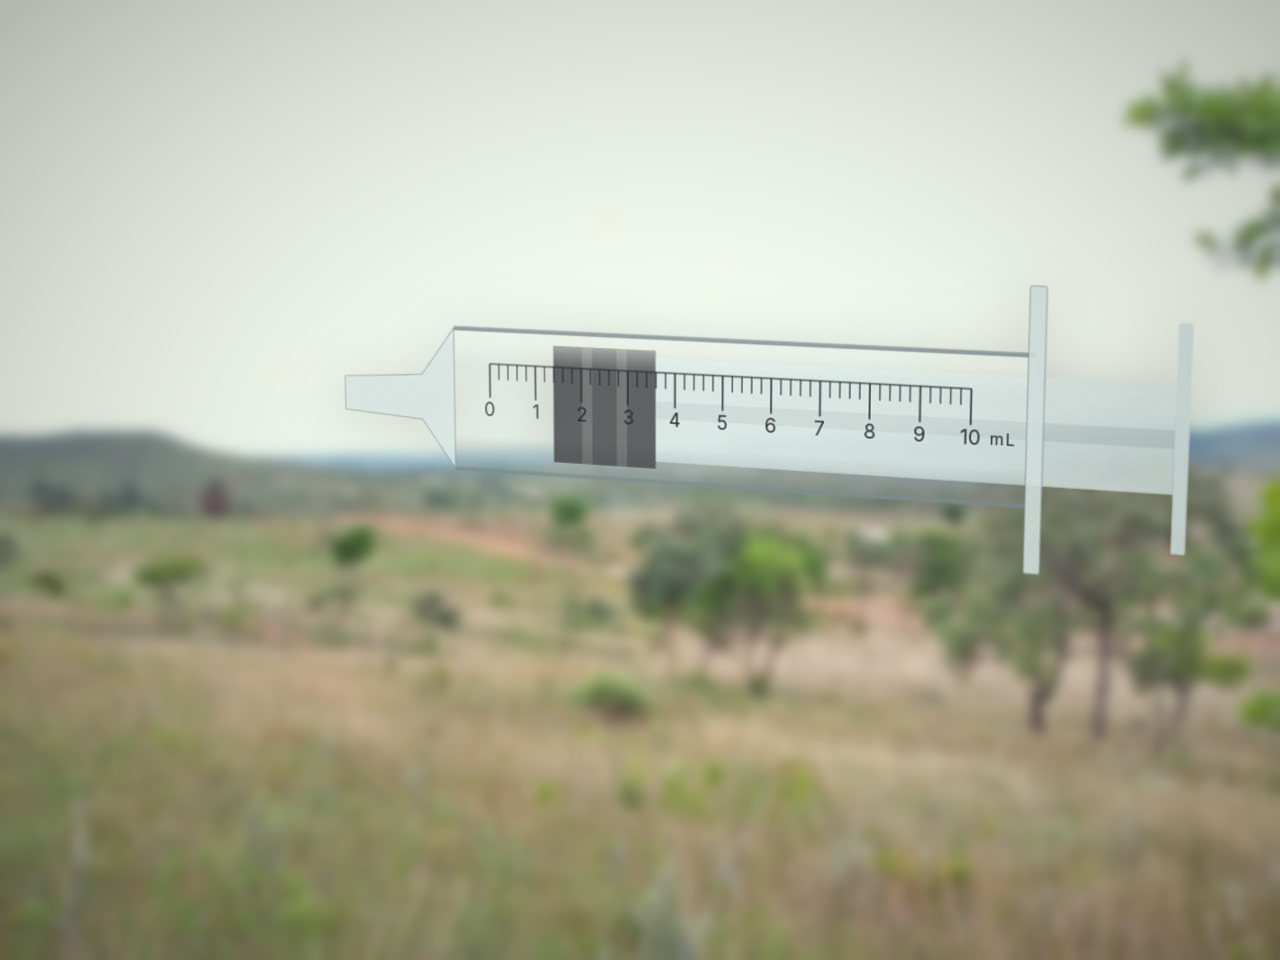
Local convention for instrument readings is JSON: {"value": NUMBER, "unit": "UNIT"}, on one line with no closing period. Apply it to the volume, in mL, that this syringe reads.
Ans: {"value": 1.4, "unit": "mL"}
